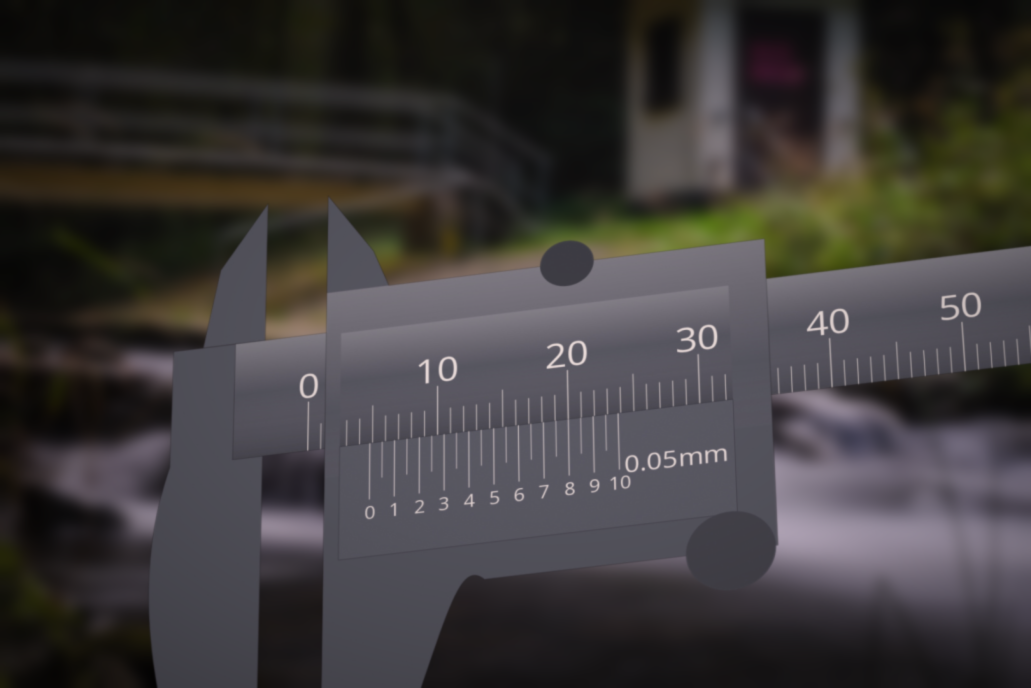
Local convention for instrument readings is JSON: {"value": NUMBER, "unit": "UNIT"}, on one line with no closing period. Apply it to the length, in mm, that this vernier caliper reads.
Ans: {"value": 4.8, "unit": "mm"}
